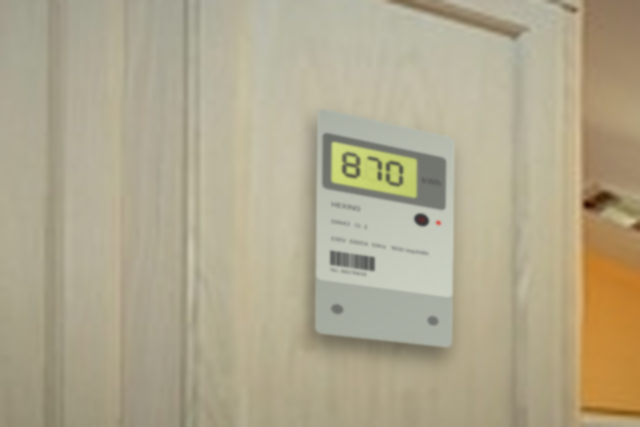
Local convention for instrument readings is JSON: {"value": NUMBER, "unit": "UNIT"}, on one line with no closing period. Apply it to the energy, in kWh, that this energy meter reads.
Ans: {"value": 870, "unit": "kWh"}
